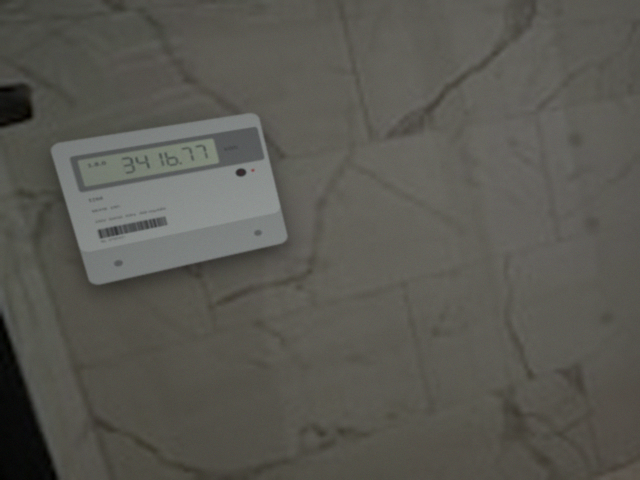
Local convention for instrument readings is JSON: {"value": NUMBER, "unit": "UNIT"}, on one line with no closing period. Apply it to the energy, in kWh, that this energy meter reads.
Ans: {"value": 3416.77, "unit": "kWh"}
